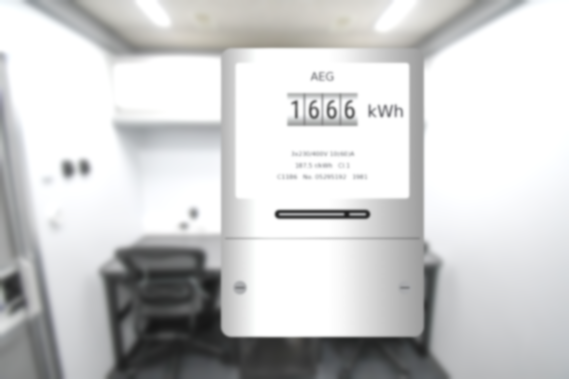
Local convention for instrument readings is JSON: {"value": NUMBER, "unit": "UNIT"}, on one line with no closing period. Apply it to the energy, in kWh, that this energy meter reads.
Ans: {"value": 1666, "unit": "kWh"}
